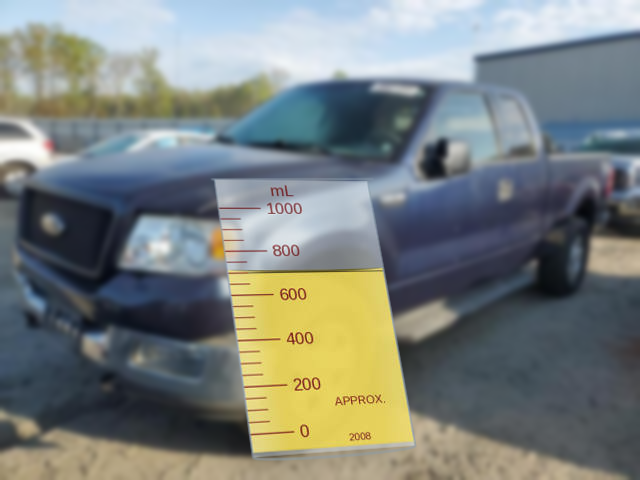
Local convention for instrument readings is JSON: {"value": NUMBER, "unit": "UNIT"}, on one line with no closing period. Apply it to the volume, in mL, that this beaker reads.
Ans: {"value": 700, "unit": "mL"}
